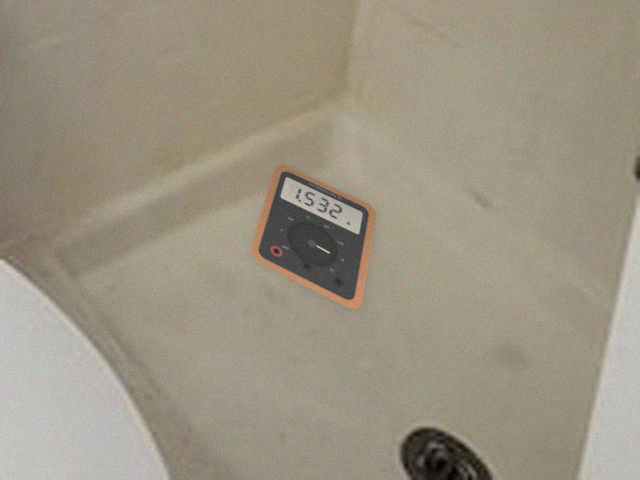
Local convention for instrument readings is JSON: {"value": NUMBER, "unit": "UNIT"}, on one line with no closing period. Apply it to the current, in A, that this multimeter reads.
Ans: {"value": 1.532, "unit": "A"}
